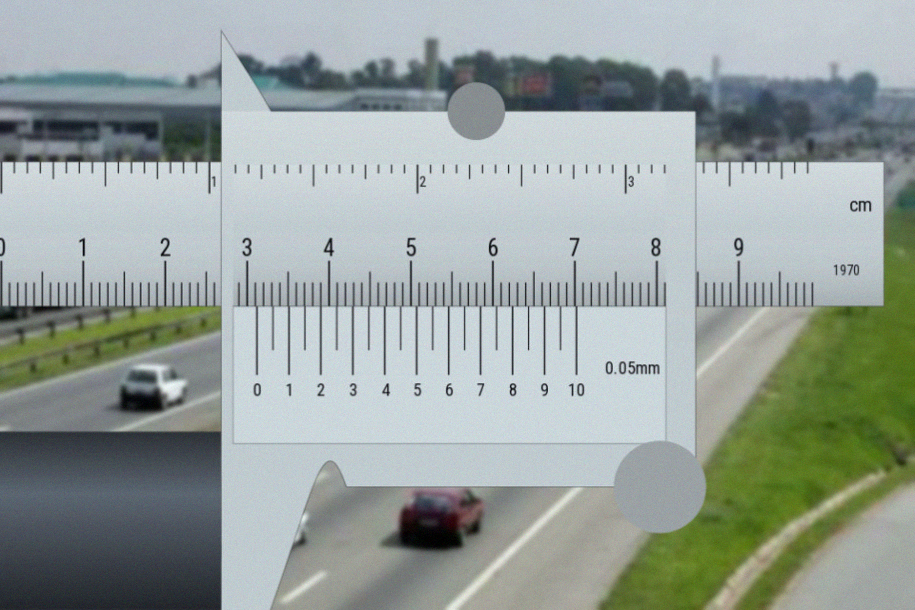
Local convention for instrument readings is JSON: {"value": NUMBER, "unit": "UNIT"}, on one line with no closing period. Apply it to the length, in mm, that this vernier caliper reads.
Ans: {"value": 31.2, "unit": "mm"}
